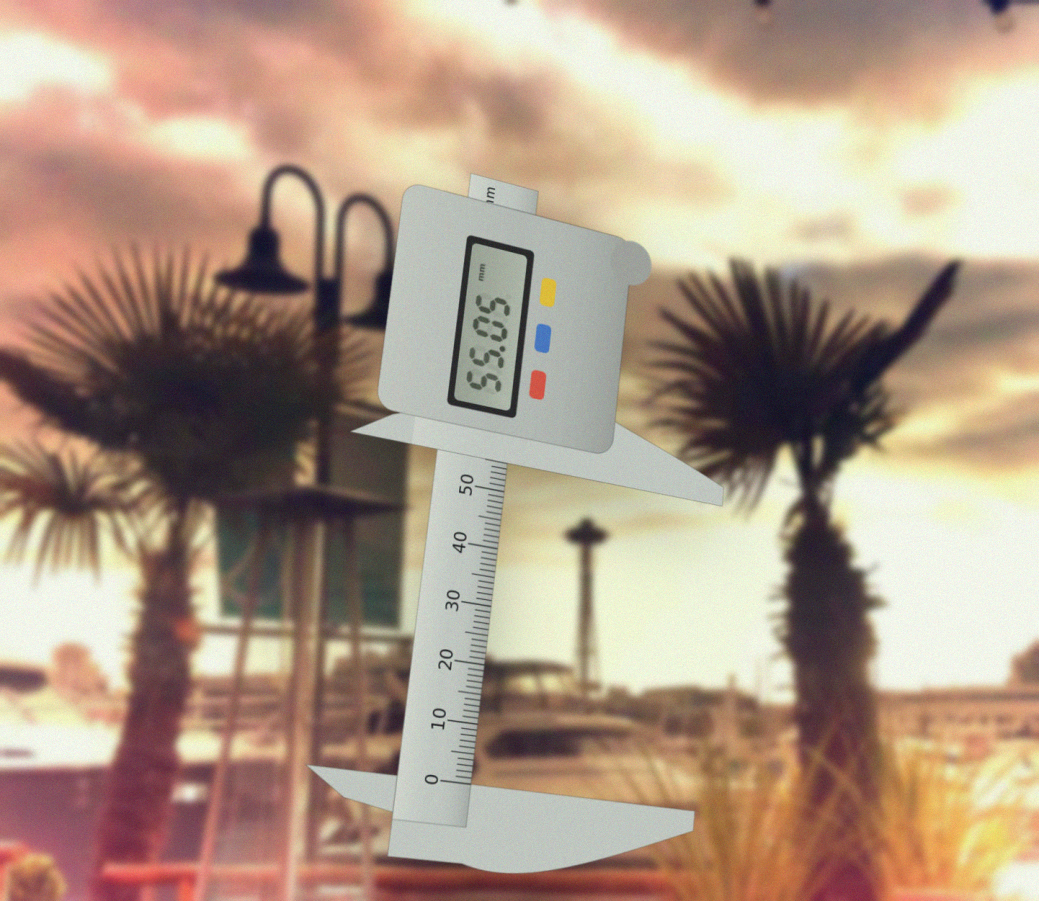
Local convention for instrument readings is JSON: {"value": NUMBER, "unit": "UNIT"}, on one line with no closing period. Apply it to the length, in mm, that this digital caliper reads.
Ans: {"value": 55.05, "unit": "mm"}
